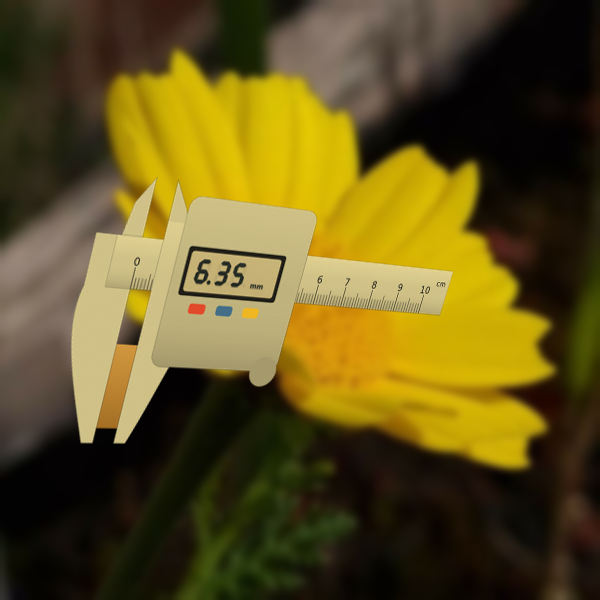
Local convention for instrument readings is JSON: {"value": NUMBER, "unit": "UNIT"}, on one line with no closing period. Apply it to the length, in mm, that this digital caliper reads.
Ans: {"value": 6.35, "unit": "mm"}
